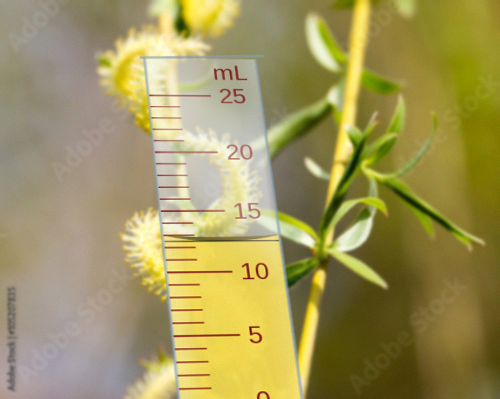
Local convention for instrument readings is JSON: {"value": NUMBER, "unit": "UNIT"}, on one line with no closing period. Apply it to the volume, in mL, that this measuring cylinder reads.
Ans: {"value": 12.5, "unit": "mL"}
